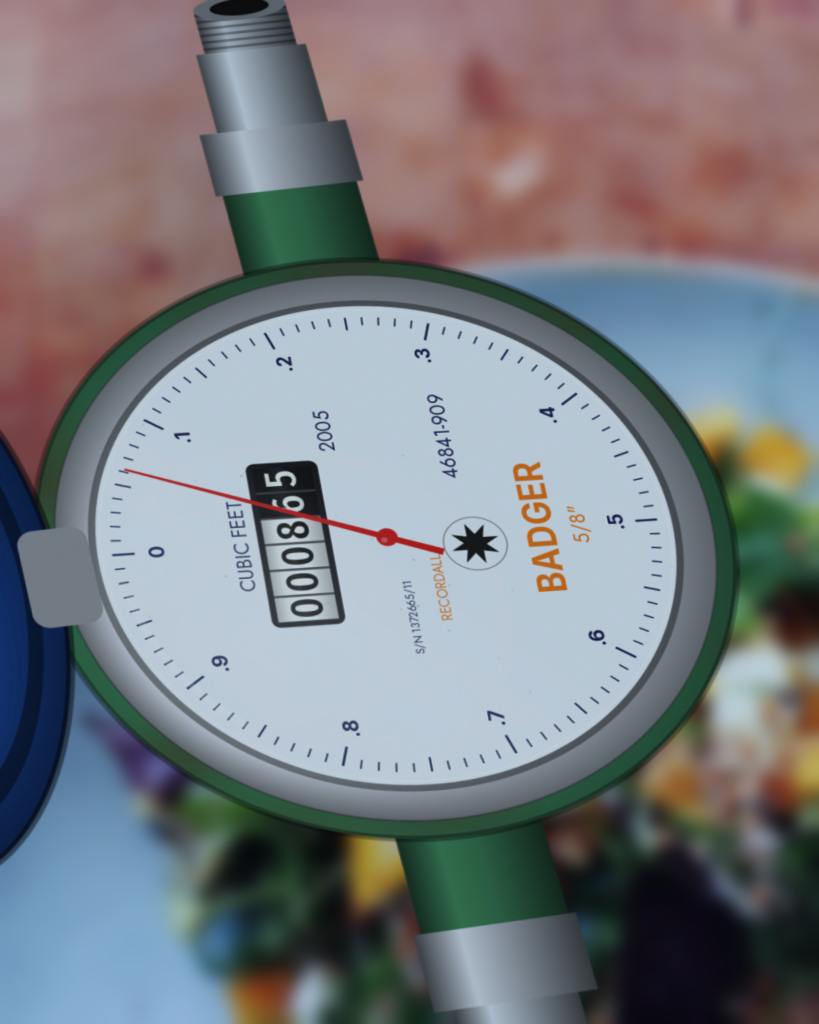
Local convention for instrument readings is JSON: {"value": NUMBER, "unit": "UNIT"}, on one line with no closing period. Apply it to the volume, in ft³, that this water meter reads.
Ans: {"value": 865.06, "unit": "ft³"}
